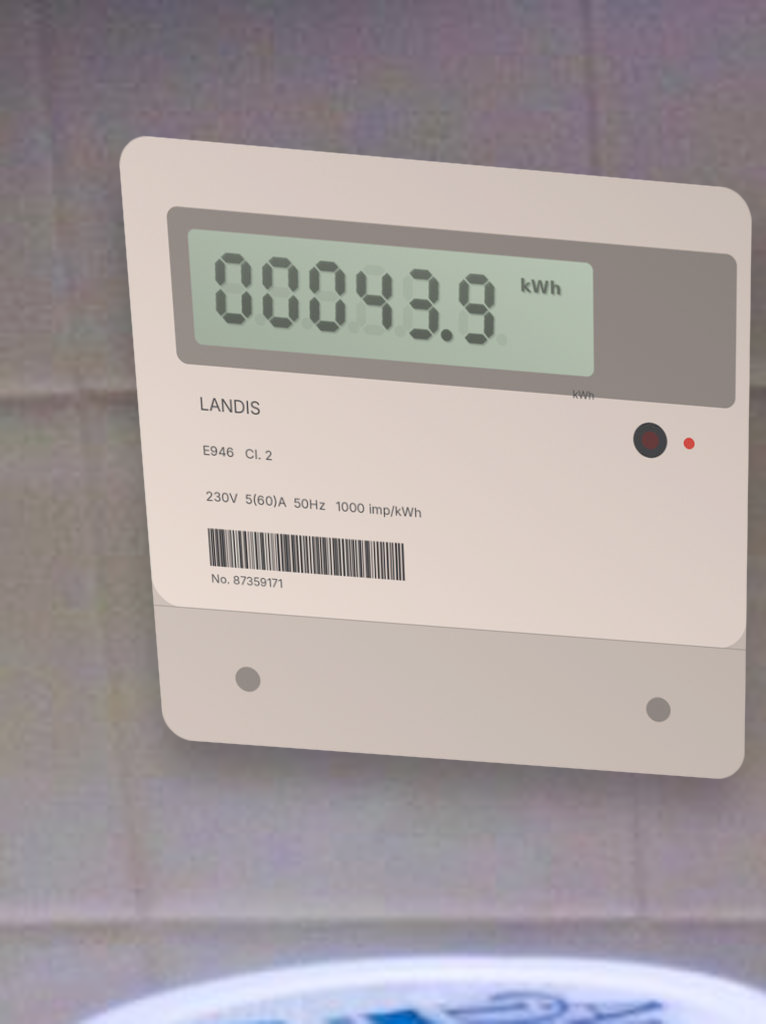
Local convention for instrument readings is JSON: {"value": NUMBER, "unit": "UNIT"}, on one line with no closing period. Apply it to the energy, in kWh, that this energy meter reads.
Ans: {"value": 43.9, "unit": "kWh"}
